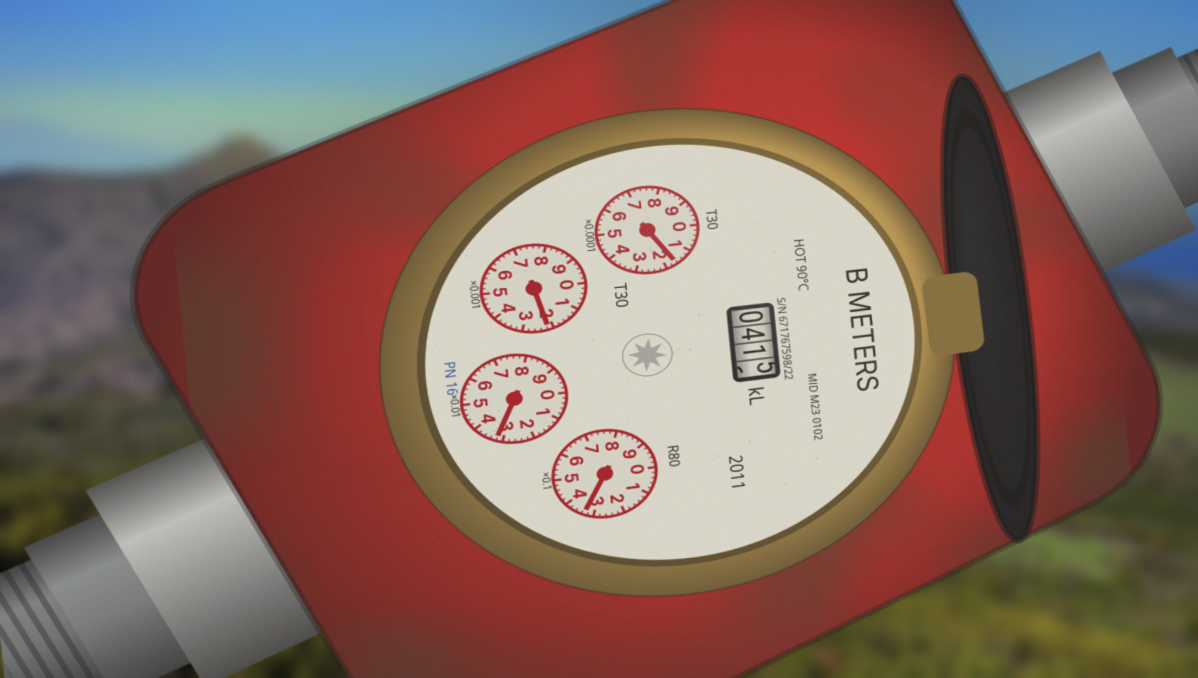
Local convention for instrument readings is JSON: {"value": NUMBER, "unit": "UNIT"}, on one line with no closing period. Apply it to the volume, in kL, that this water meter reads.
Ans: {"value": 415.3321, "unit": "kL"}
